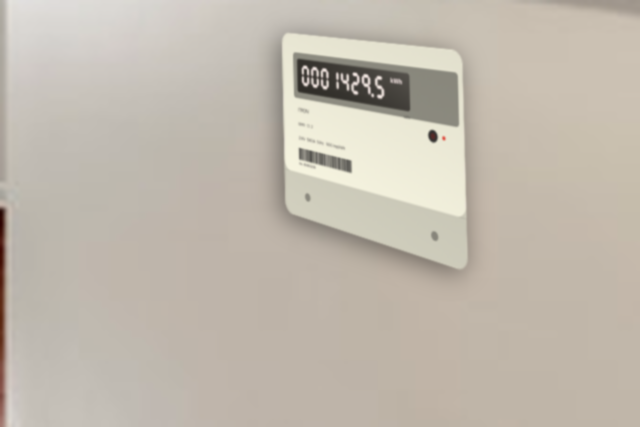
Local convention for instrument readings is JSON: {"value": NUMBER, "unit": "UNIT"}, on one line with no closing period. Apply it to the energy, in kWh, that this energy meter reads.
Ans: {"value": 1429.5, "unit": "kWh"}
